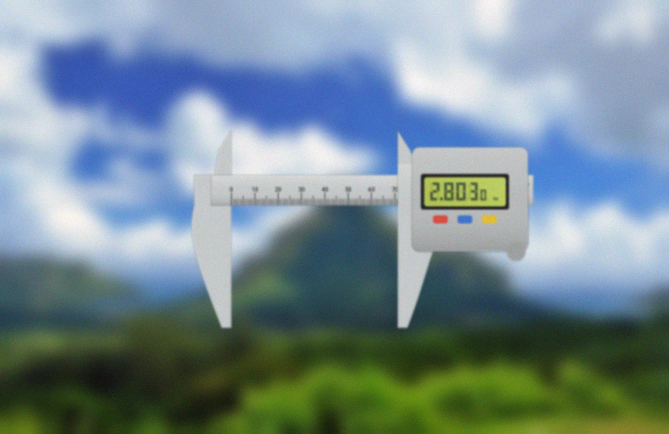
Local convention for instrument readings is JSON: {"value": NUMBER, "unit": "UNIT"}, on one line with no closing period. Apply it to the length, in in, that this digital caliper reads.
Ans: {"value": 2.8030, "unit": "in"}
